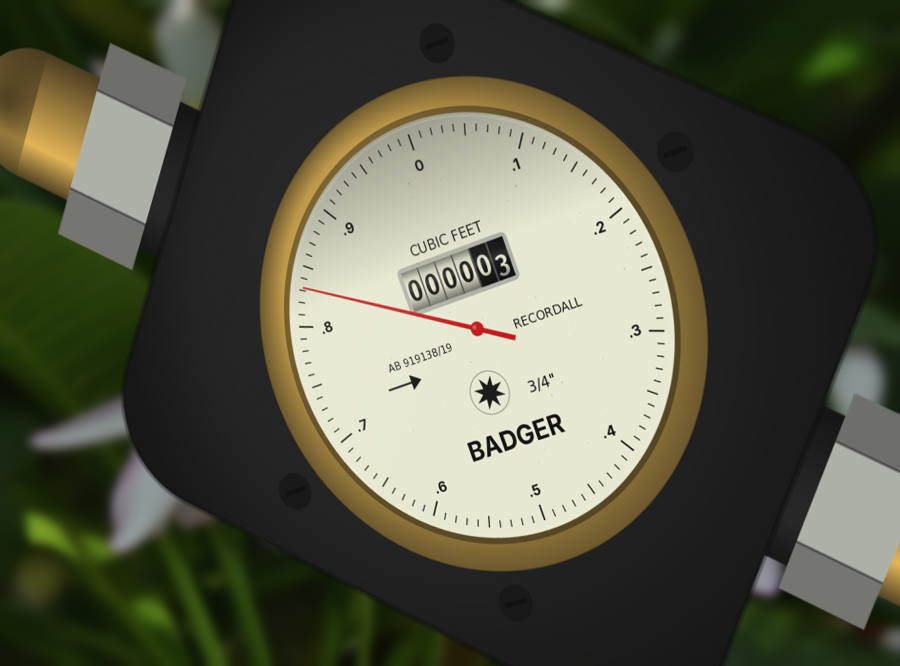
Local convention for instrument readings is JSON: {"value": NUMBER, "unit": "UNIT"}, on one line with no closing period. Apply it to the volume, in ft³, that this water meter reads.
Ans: {"value": 2.83, "unit": "ft³"}
